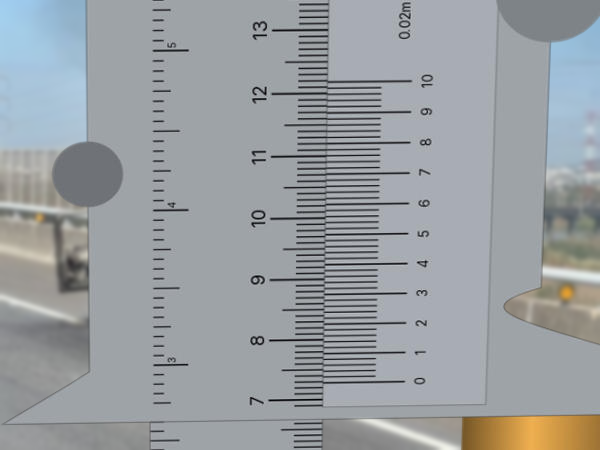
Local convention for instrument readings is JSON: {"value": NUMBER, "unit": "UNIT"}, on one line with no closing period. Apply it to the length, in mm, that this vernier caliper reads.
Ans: {"value": 72.8, "unit": "mm"}
